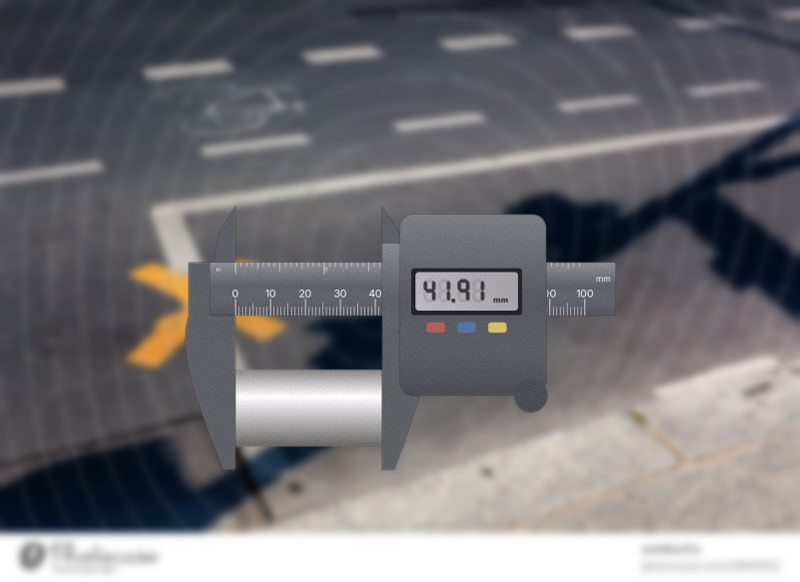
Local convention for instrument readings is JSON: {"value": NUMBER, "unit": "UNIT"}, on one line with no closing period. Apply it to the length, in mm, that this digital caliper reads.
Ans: {"value": 41.91, "unit": "mm"}
